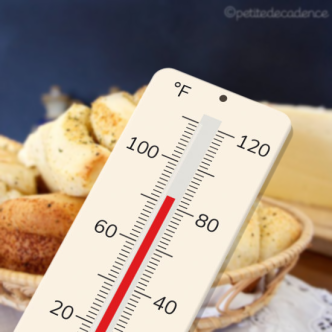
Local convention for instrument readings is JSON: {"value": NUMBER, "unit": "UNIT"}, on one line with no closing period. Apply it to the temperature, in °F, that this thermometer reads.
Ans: {"value": 84, "unit": "°F"}
